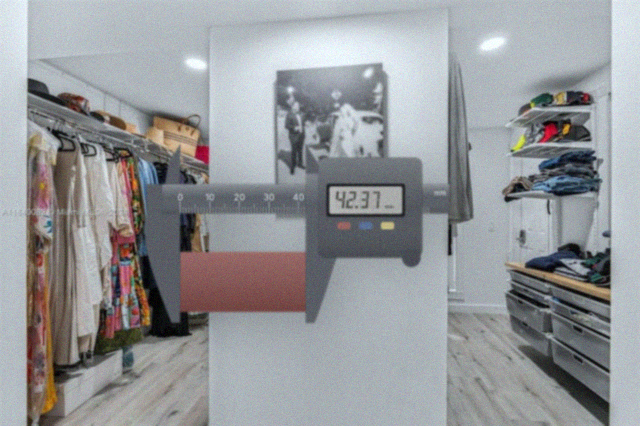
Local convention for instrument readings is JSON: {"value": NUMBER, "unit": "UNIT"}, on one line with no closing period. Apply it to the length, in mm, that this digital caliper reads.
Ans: {"value": 42.37, "unit": "mm"}
